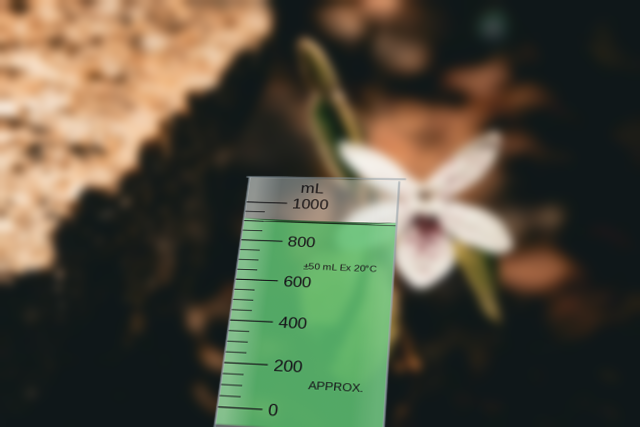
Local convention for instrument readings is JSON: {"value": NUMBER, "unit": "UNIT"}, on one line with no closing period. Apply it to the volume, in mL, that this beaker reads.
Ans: {"value": 900, "unit": "mL"}
